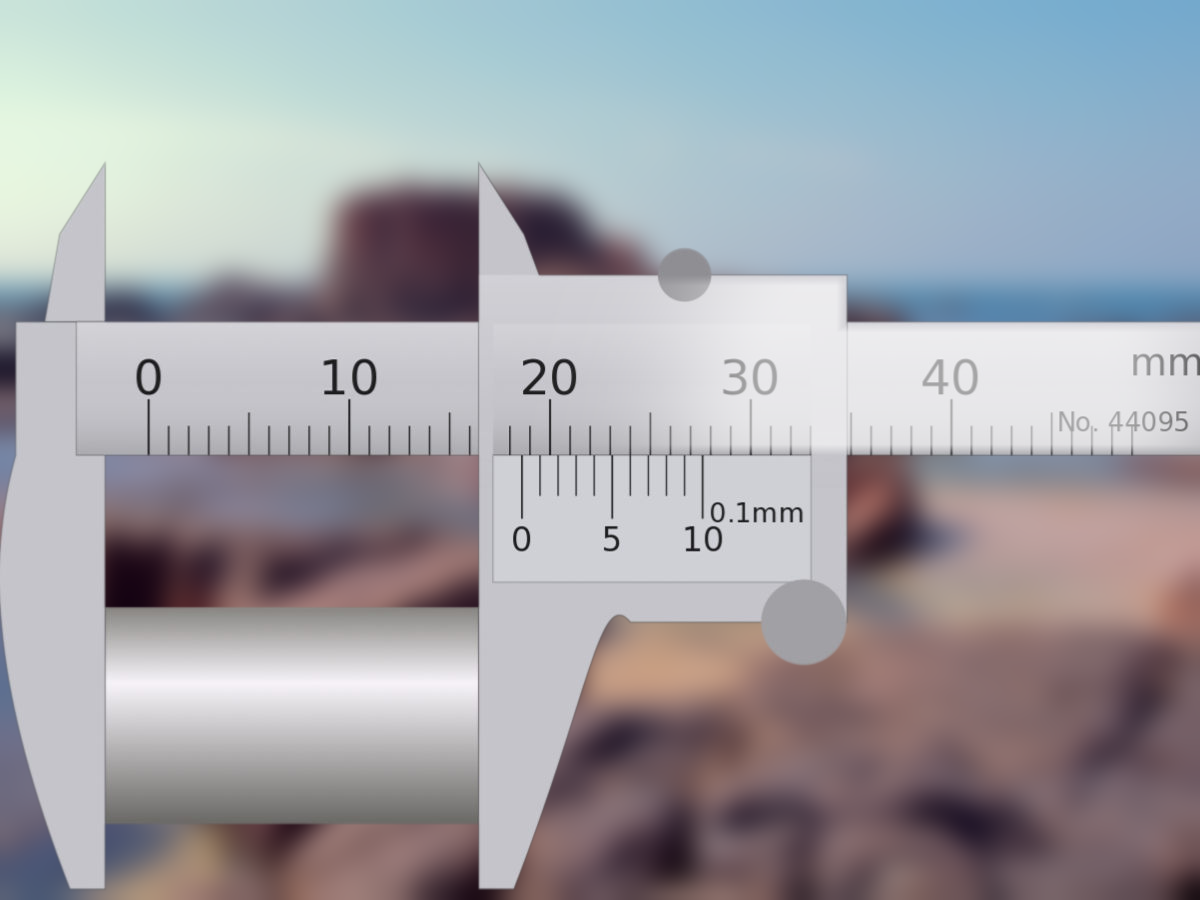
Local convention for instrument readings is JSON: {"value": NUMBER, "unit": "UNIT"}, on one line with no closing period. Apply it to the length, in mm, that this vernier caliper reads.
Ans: {"value": 18.6, "unit": "mm"}
